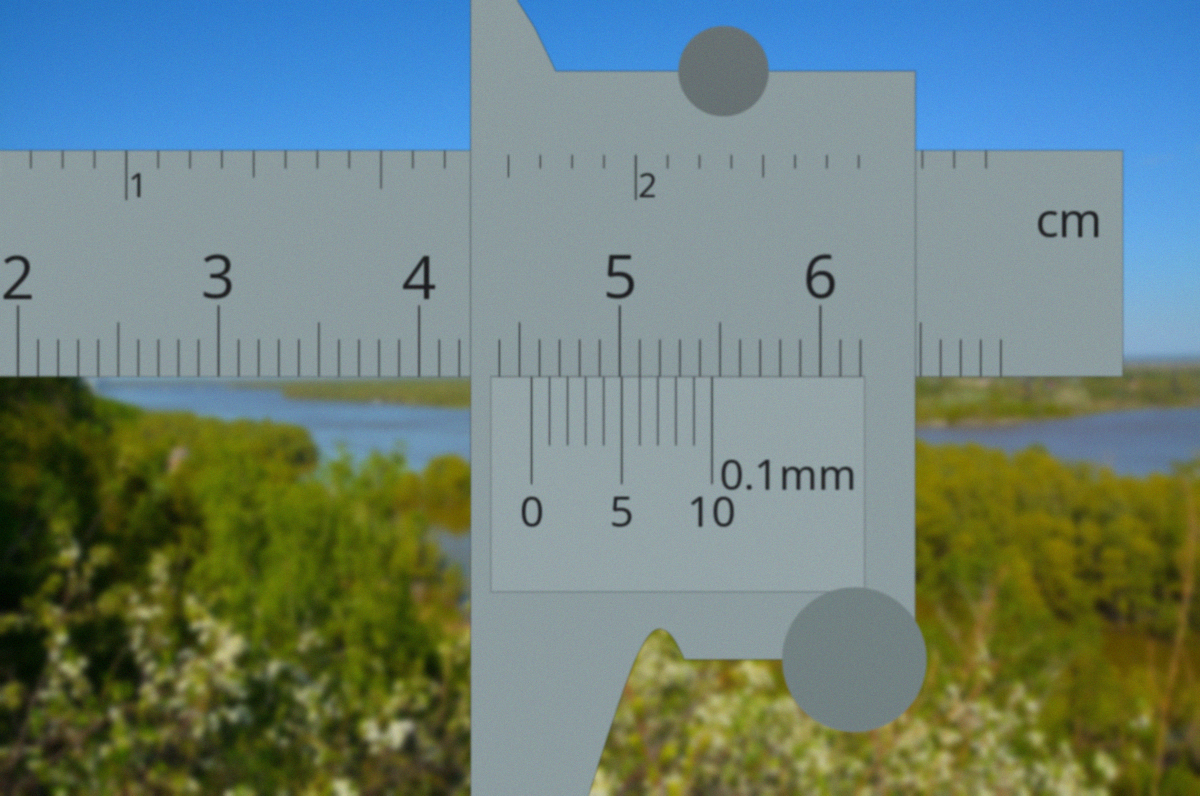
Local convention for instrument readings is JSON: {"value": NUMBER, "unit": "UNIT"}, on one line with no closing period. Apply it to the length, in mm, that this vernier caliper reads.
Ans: {"value": 45.6, "unit": "mm"}
